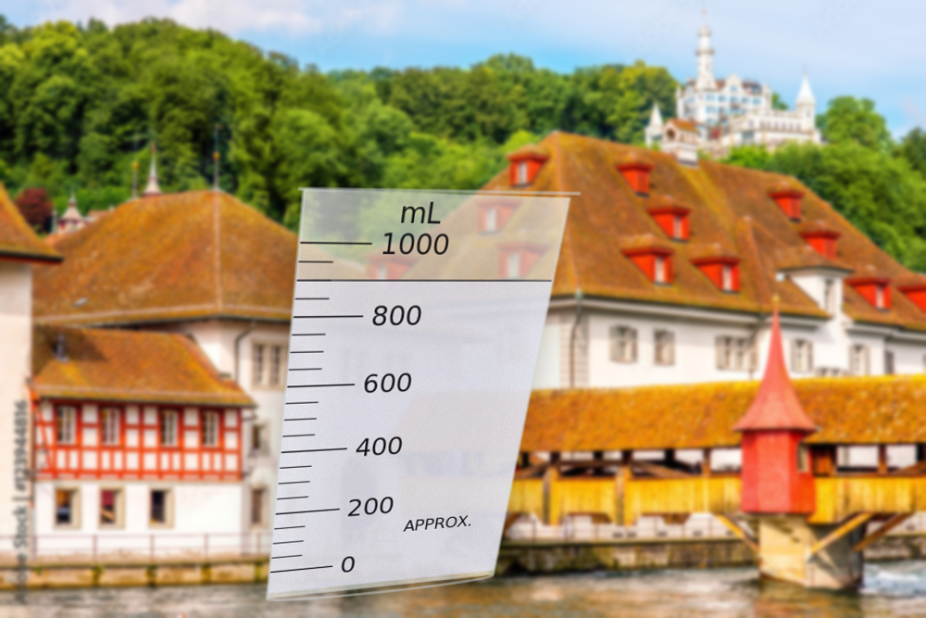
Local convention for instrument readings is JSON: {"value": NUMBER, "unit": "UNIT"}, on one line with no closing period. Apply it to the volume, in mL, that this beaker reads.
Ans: {"value": 900, "unit": "mL"}
